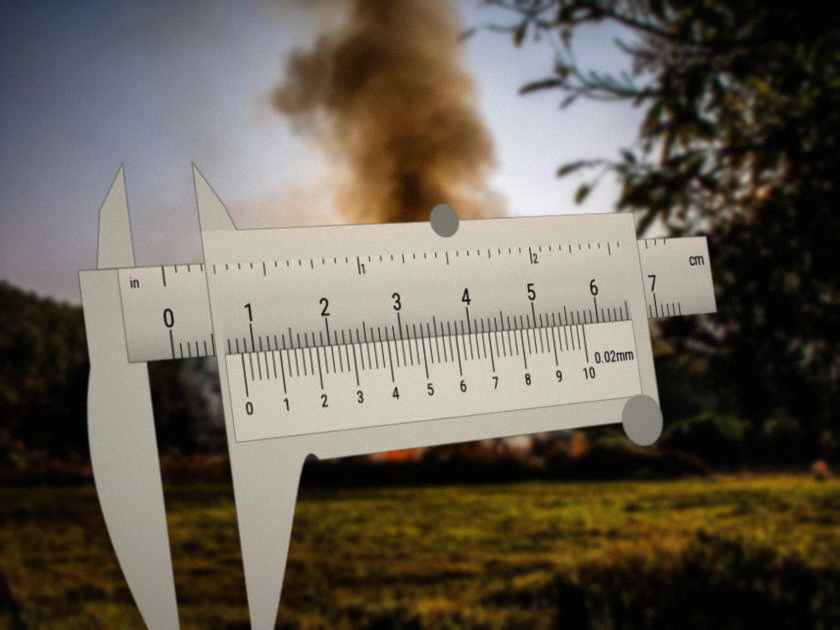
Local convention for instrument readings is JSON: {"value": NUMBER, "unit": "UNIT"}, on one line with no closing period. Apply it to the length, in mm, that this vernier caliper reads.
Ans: {"value": 8.5, "unit": "mm"}
